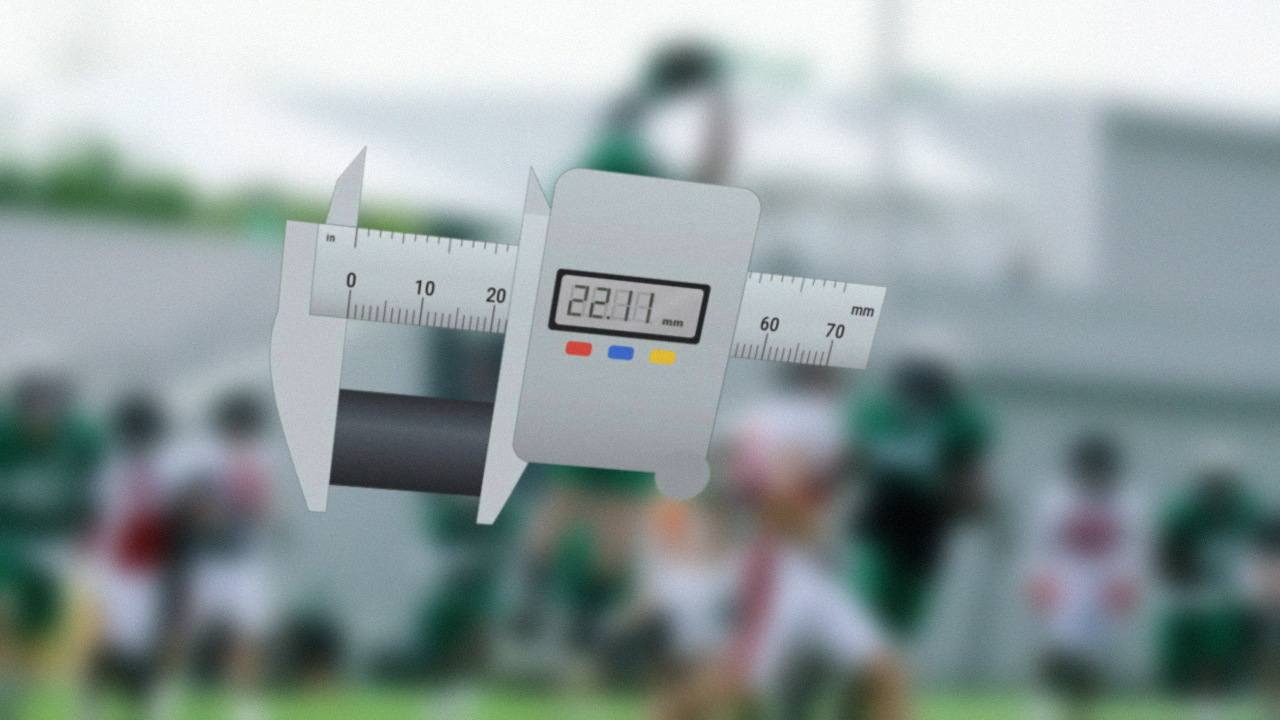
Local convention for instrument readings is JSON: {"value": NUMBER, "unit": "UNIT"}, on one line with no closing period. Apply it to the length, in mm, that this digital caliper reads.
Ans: {"value": 22.11, "unit": "mm"}
